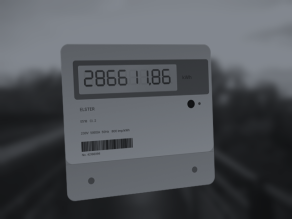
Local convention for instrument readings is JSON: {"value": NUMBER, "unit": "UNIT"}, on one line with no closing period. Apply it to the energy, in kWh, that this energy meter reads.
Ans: {"value": 286611.86, "unit": "kWh"}
